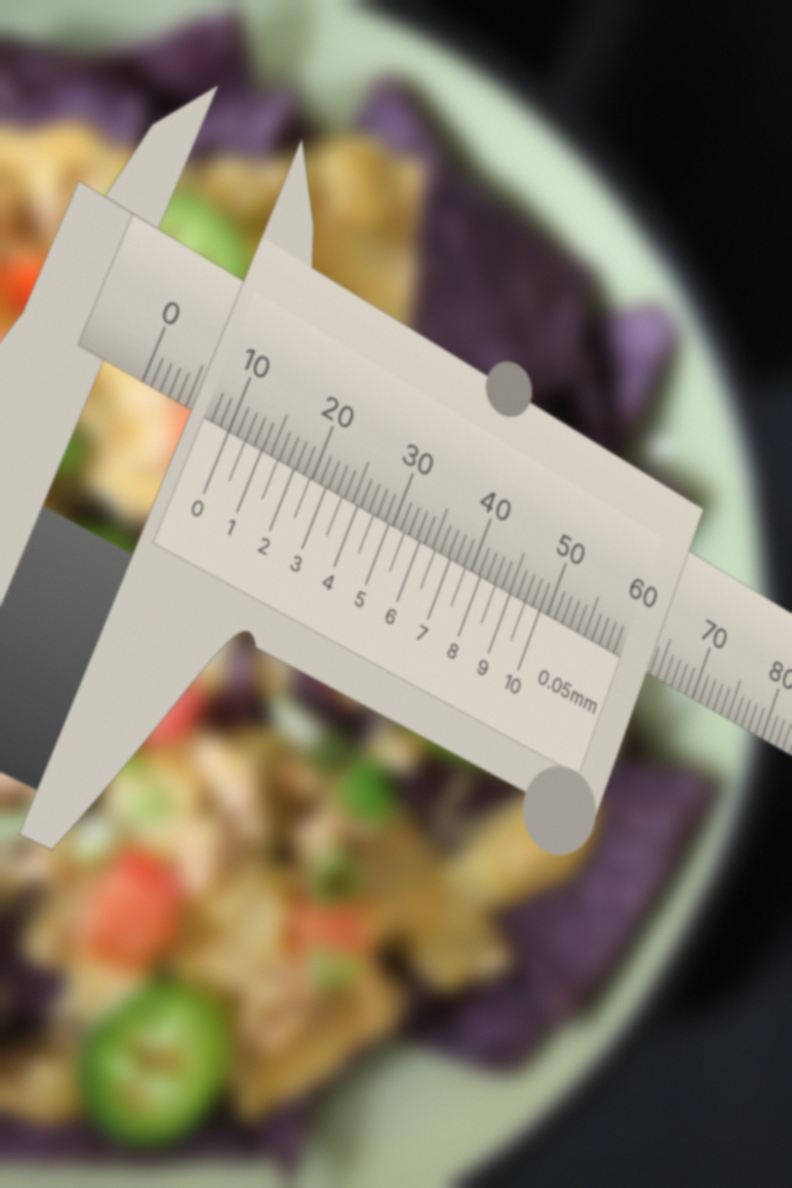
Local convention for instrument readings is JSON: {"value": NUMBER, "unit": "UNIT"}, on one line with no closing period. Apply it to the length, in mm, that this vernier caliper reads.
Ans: {"value": 10.0, "unit": "mm"}
